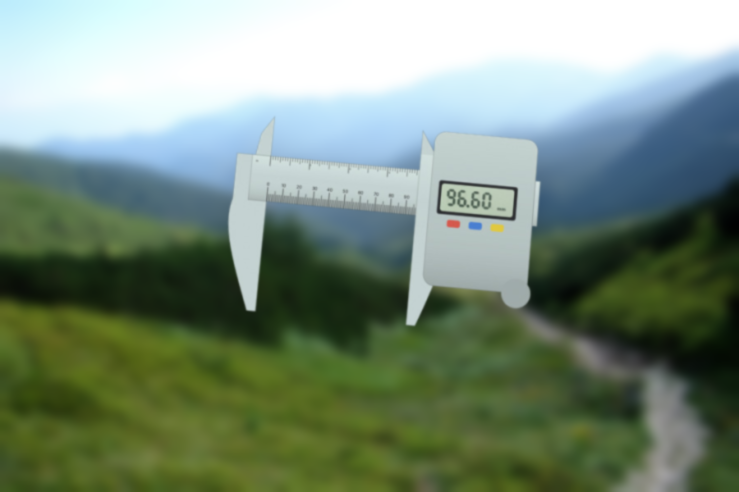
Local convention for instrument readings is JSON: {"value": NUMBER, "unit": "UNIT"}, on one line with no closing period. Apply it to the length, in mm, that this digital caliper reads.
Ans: {"value": 96.60, "unit": "mm"}
